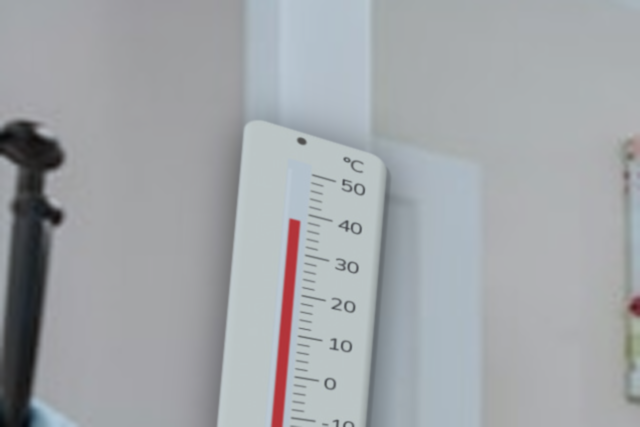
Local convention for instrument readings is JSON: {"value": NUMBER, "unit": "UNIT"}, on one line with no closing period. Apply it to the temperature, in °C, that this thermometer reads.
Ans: {"value": 38, "unit": "°C"}
